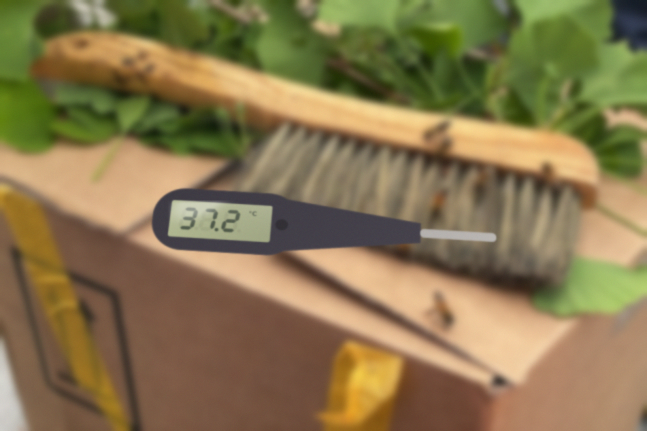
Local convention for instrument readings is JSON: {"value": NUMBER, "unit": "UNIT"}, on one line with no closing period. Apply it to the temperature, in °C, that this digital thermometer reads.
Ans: {"value": 37.2, "unit": "°C"}
